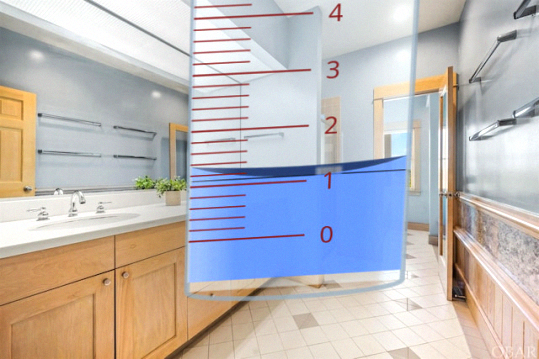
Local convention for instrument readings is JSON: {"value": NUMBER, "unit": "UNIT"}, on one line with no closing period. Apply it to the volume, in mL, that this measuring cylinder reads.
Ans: {"value": 1.1, "unit": "mL"}
